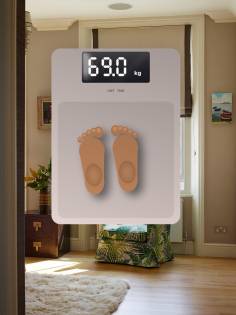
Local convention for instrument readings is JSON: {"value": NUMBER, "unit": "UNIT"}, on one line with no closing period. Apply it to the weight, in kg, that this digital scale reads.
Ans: {"value": 69.0, "unit": "kg"}
